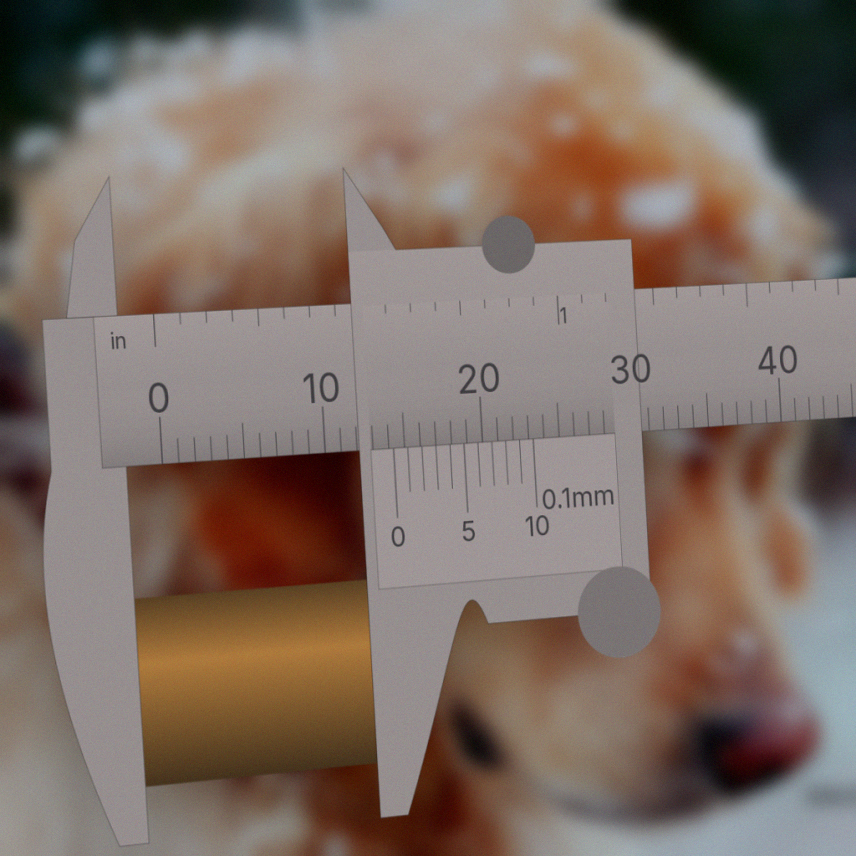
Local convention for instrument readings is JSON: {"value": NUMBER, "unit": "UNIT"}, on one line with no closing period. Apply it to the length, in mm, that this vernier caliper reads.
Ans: {"value": 14.3, "unit": "mm"}
